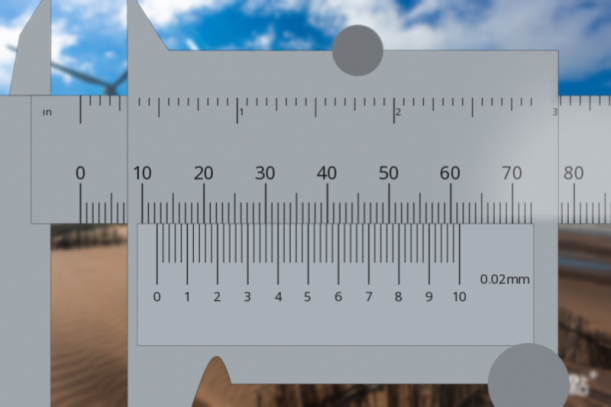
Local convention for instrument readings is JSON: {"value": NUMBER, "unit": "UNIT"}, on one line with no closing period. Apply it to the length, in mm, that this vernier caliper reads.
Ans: {"value": 12.4, "unit": "mm"}
